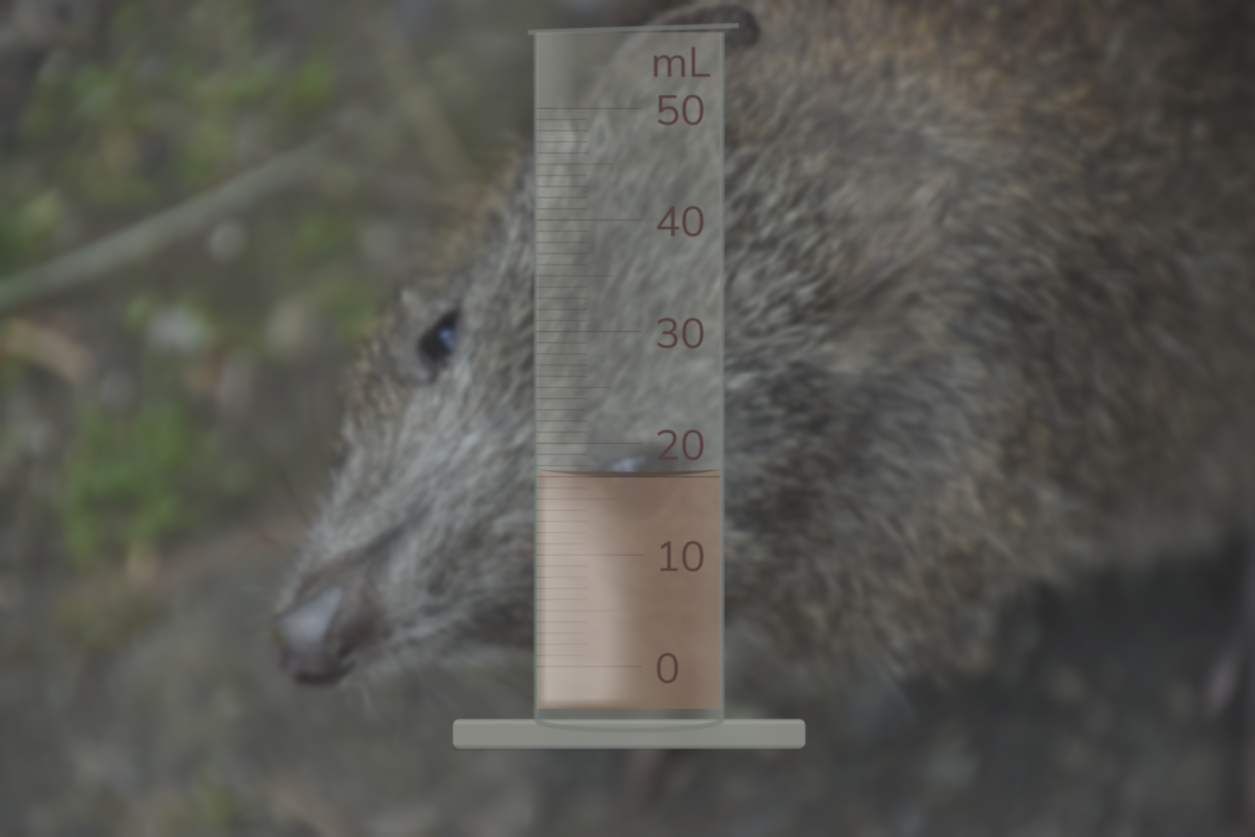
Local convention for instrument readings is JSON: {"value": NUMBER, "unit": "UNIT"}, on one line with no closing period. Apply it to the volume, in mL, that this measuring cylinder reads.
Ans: {"value": 17, "unit": "mL"}
